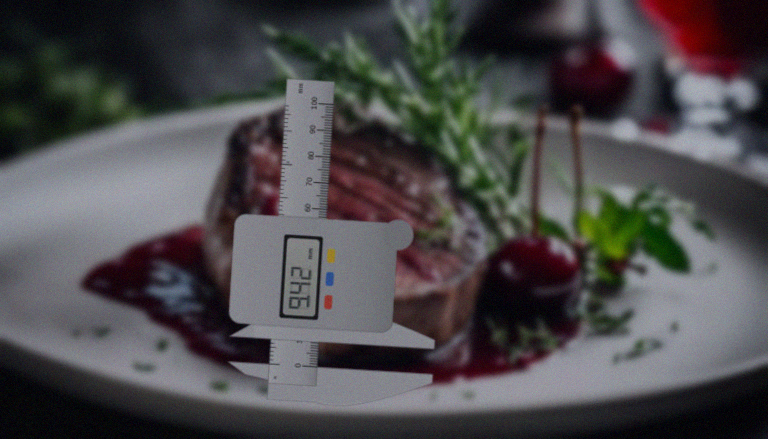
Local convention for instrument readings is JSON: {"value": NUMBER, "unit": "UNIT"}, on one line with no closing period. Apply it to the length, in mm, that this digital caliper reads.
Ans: {"value": 9.42, "unit": "mm"}
